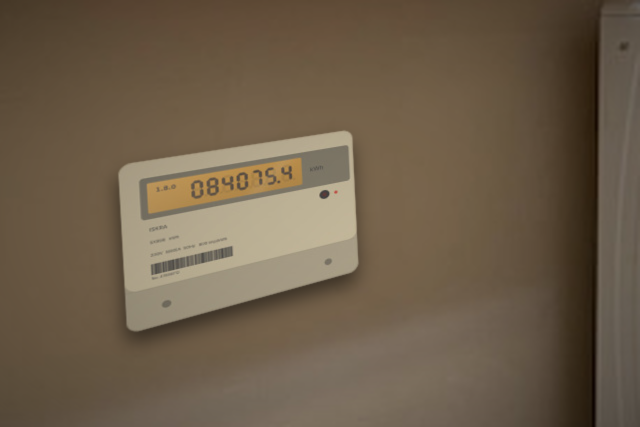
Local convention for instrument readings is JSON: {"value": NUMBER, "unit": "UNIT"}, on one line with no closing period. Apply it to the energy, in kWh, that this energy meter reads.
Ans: {"value": 84075.4, "unit": "kWh"}
